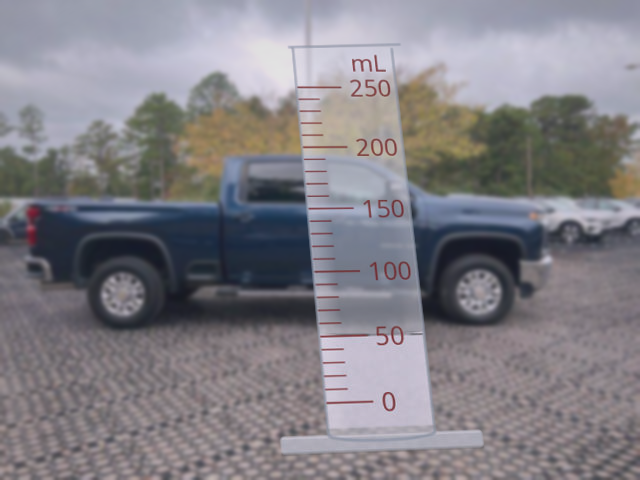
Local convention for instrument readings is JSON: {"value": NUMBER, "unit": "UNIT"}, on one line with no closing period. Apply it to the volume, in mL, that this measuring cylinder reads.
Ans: {"value": 50, "unit": "mL"}
